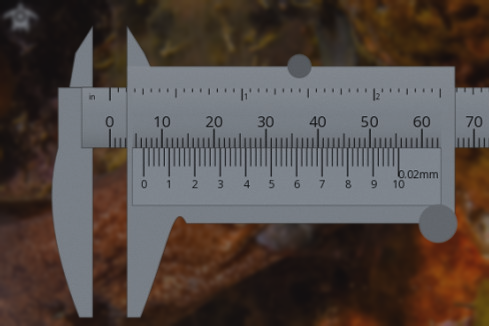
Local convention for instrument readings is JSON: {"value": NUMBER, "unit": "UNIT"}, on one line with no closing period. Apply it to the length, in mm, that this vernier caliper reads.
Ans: {"value": 6.5, "unit": "mm"}
